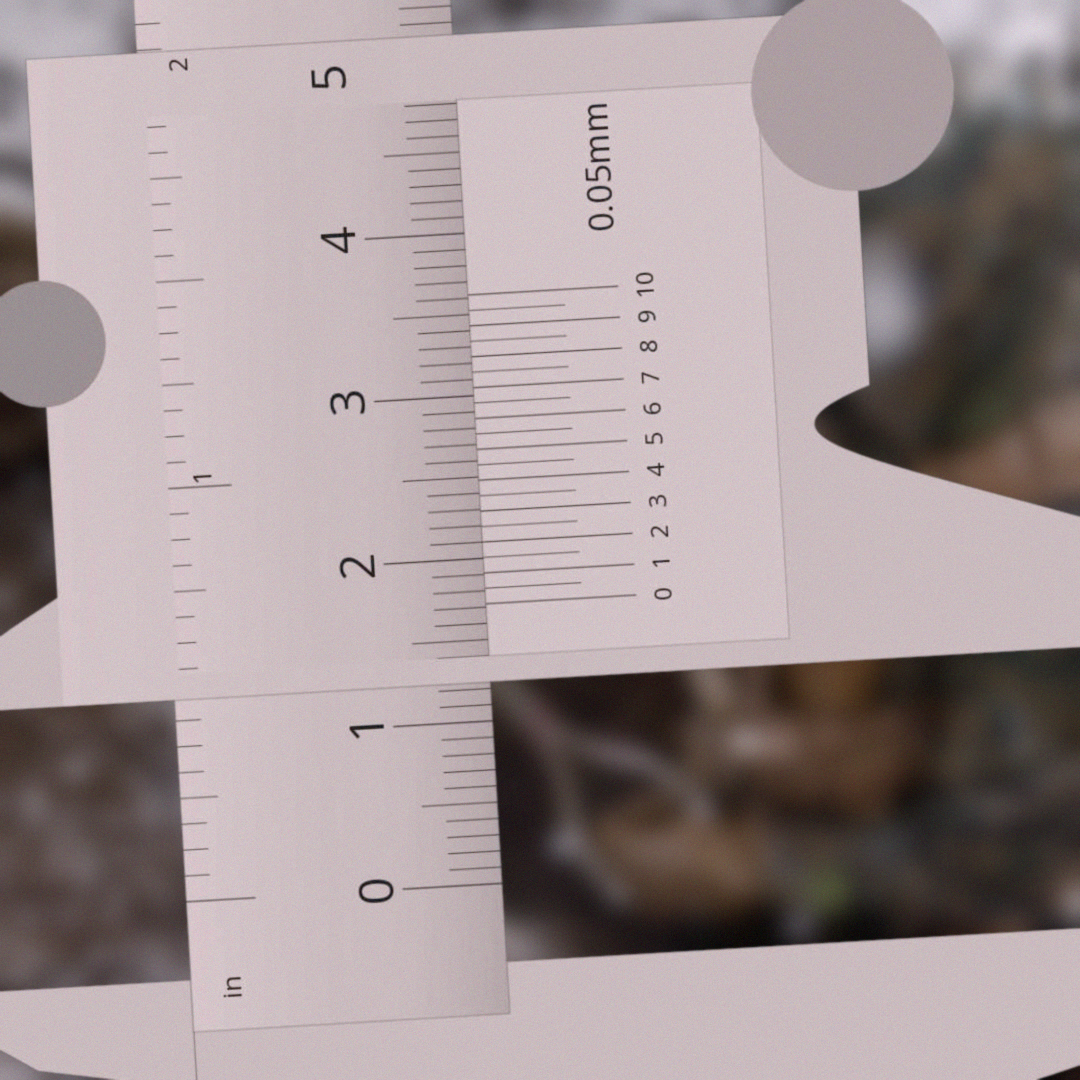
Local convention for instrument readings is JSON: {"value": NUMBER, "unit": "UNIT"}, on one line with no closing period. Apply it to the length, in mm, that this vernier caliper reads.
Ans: {"value": 17.2, "unit": "mm"}
